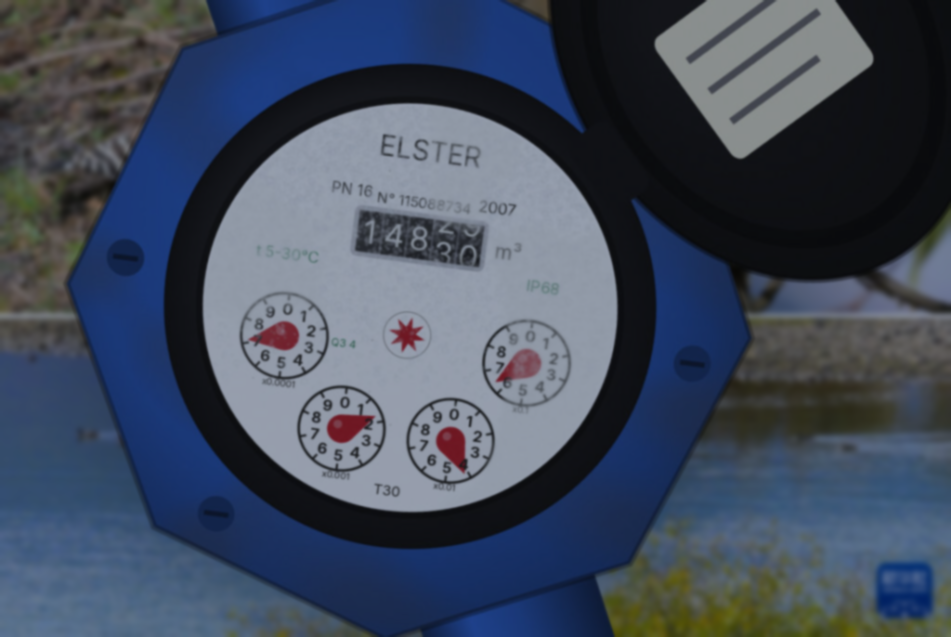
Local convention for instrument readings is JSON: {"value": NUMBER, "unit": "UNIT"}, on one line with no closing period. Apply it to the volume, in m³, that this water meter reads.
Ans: {"value": 14829.6417, "unit": "m³"}
